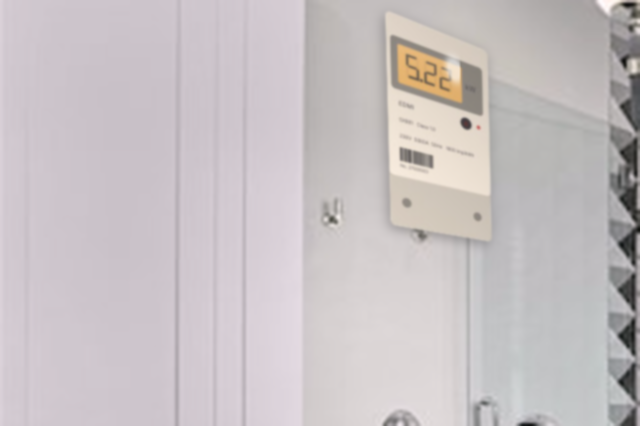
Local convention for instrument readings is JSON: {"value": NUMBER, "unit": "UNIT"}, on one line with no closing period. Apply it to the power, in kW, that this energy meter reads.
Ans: {"value": 5.22, "unit": "kW"}
